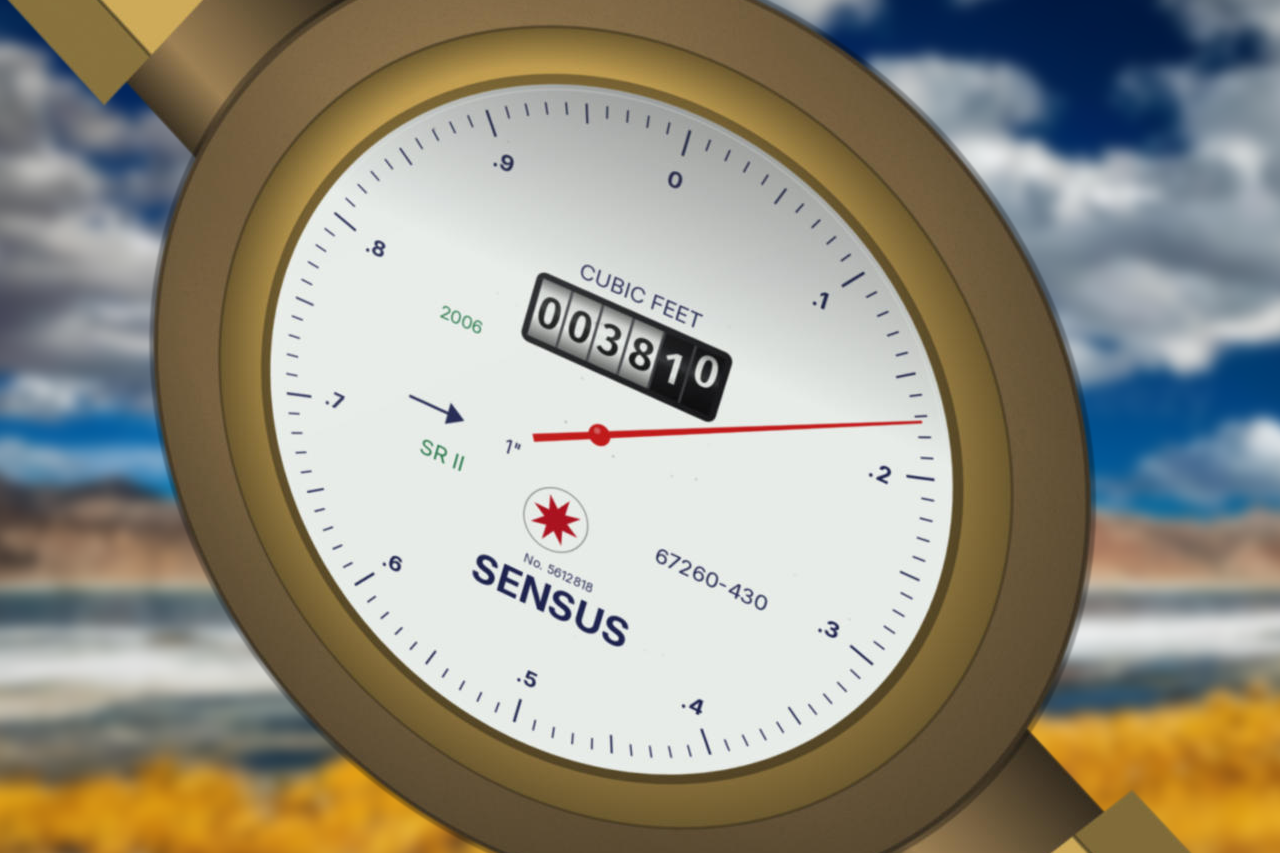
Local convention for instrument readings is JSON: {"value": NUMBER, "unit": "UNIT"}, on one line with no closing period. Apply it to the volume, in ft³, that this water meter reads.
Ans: {"value": 3810.17, "unit": "ft³"}
